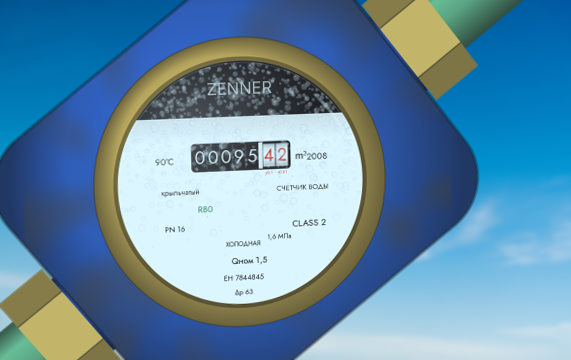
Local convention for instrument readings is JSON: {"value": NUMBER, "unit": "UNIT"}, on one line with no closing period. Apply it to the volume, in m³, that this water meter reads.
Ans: {"value": 95.42, "unit": "m³"}
